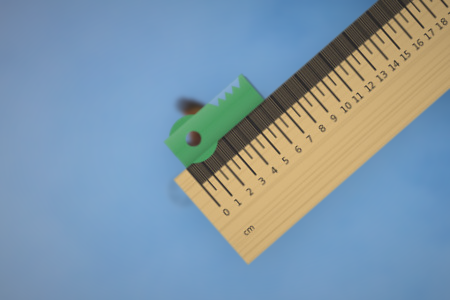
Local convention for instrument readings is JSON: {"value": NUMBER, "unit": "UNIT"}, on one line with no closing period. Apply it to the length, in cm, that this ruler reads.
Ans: {"value": 6.5, "unit": "cm"}
